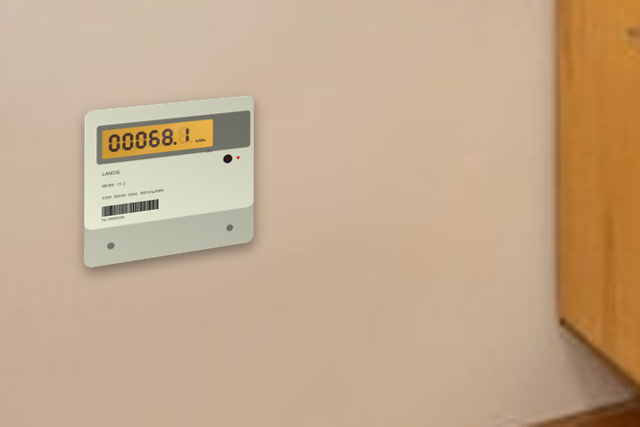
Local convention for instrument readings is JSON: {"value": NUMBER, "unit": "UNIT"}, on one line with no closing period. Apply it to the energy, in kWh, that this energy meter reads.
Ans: {"value": 68.1, "unit": "kWh"}
